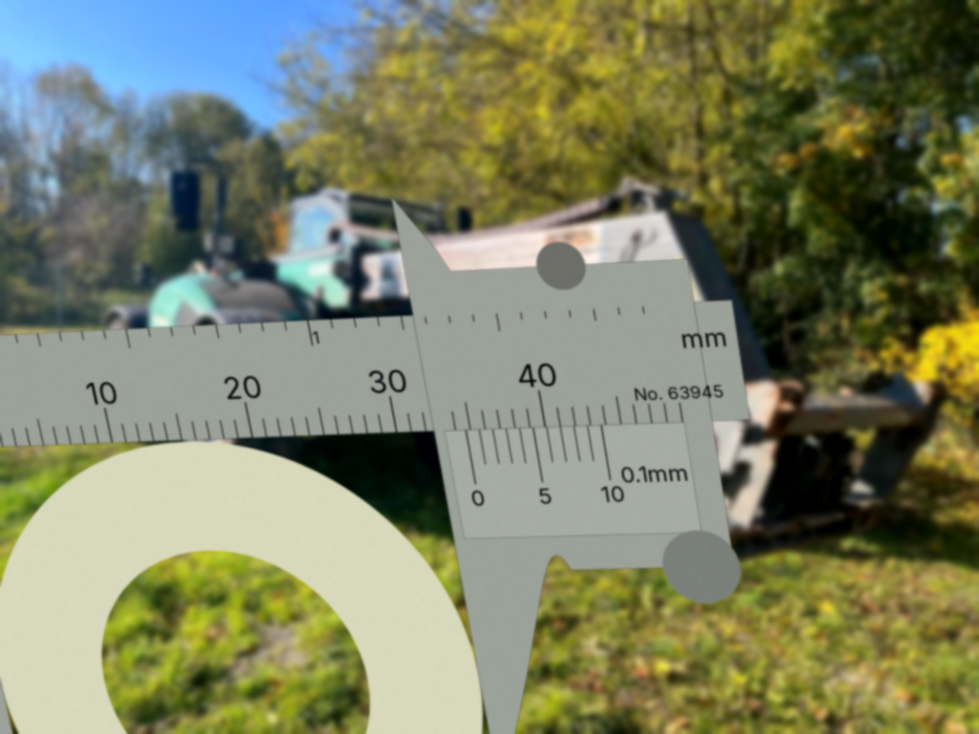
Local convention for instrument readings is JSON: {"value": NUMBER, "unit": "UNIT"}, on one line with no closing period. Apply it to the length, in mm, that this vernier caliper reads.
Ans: {"value": 34.7, "unit": "mm"}
